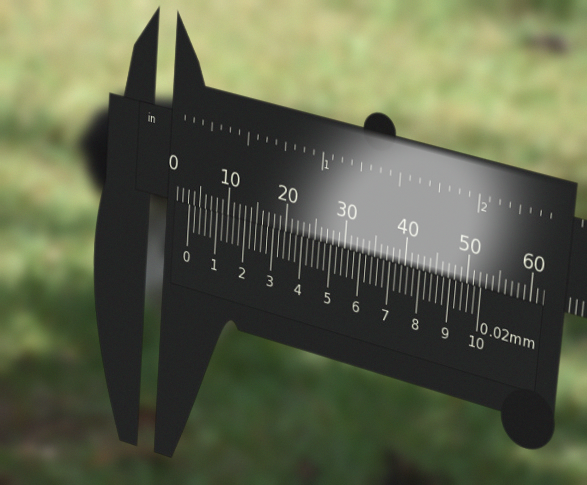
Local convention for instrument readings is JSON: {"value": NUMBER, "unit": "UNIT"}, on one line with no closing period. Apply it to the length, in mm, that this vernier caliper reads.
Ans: {"value": 3.2, "unit": "mm"}
